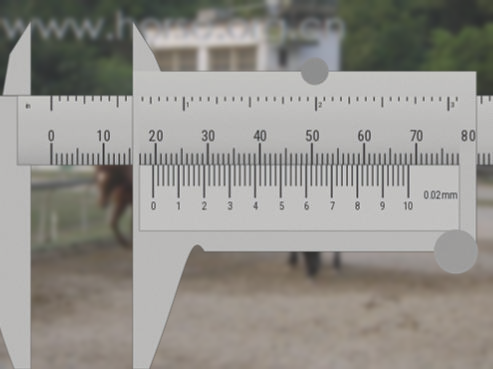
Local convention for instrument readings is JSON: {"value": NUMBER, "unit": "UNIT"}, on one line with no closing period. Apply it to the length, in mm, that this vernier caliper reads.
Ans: {"value": 19.5, "unit": "mm"}
